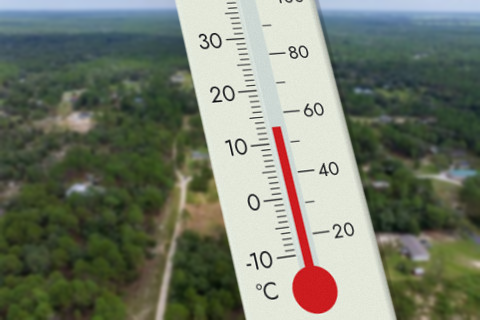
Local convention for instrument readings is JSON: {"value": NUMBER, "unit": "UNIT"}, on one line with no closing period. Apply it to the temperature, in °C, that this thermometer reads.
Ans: {"value": 13, "unit": "°C"}
